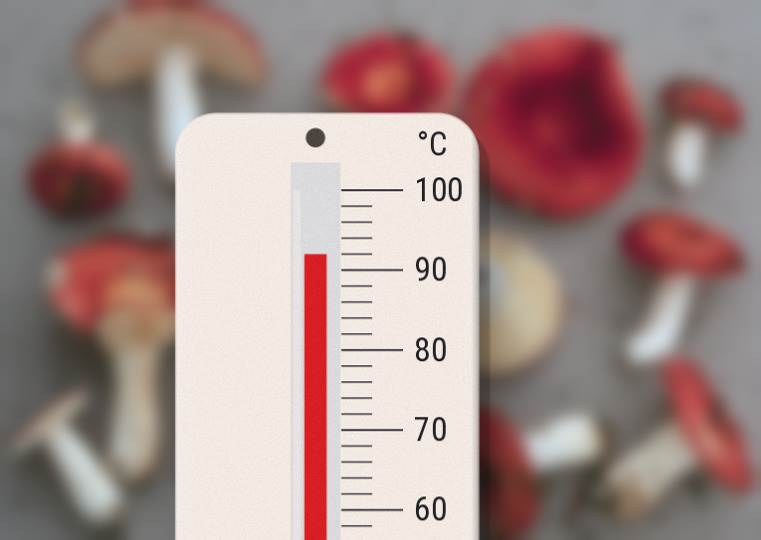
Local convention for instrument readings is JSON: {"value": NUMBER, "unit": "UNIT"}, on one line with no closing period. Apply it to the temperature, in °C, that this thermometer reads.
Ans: {"value": 92, "unit": "°C"}
